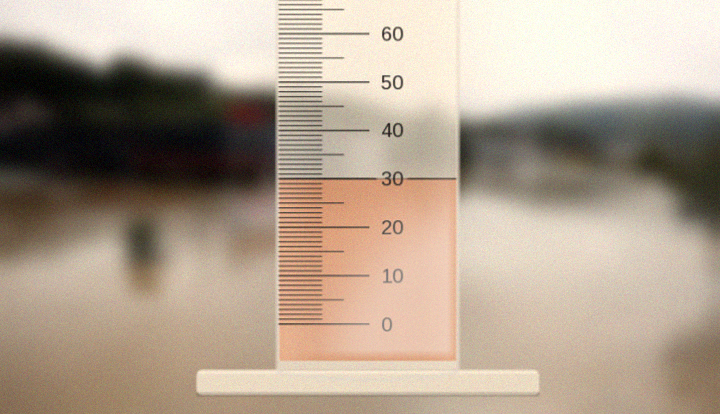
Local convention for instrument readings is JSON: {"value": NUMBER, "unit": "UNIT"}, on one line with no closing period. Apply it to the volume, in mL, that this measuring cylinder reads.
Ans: {"value": 30, "unit": "mL"}
